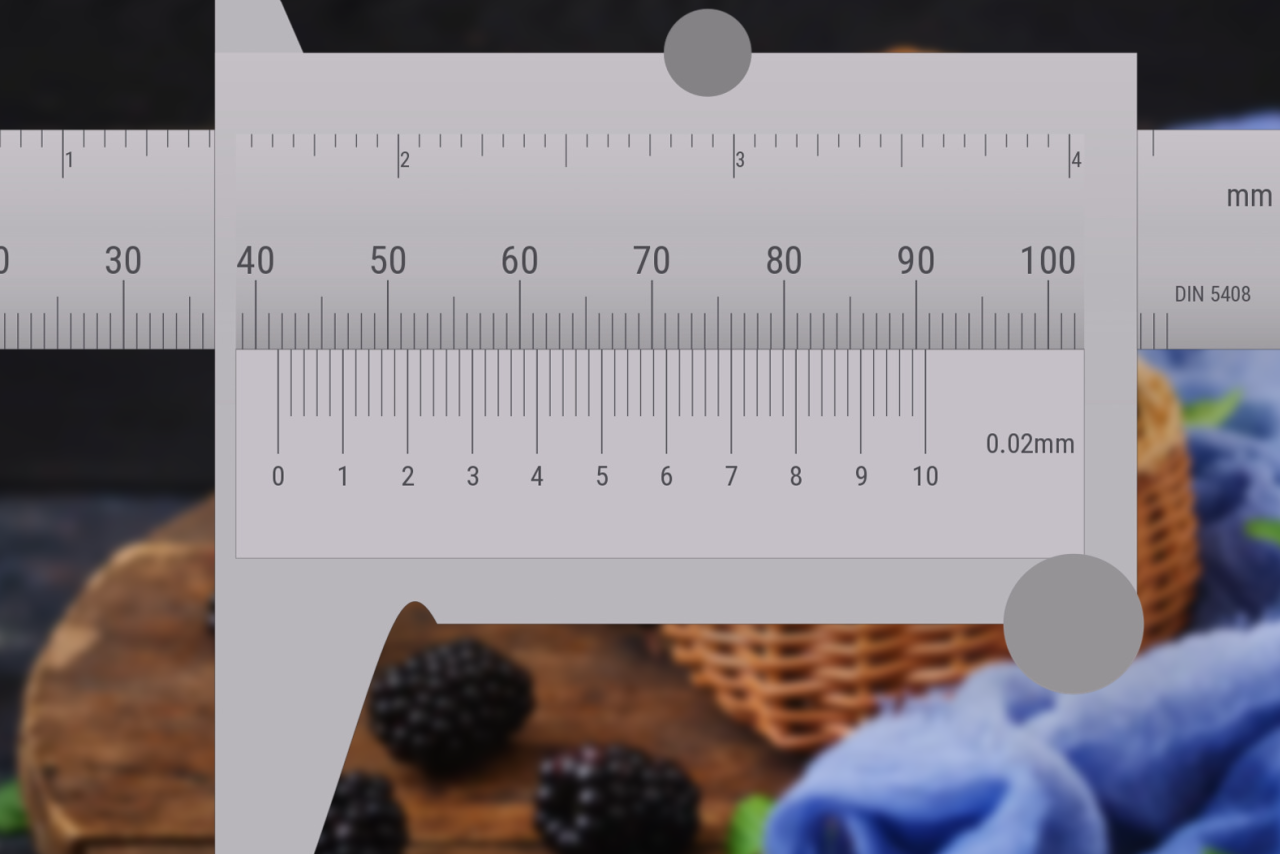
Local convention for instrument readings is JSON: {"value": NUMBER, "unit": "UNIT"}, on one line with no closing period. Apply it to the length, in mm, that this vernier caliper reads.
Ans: {"value": 41.7, "unit": "mm"}
